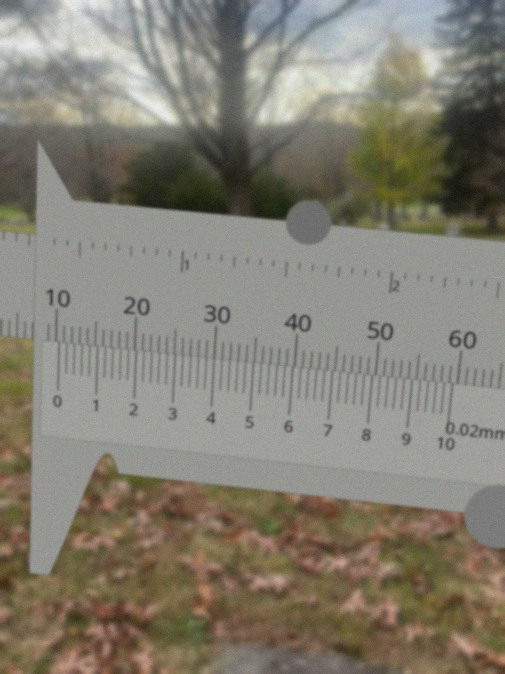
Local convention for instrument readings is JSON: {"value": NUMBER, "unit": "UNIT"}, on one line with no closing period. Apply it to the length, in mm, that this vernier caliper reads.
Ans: {"value": 10.4, "unit": "mm"}
